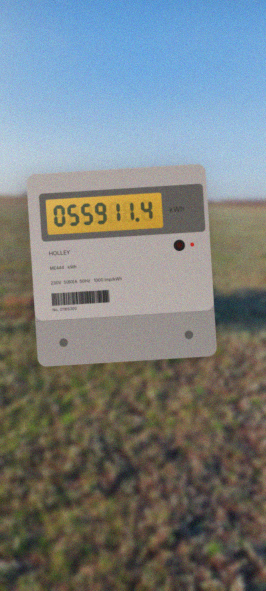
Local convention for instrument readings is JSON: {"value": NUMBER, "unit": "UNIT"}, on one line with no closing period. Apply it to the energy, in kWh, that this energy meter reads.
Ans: {"value": 55911.4, "unit": "kWh"}
